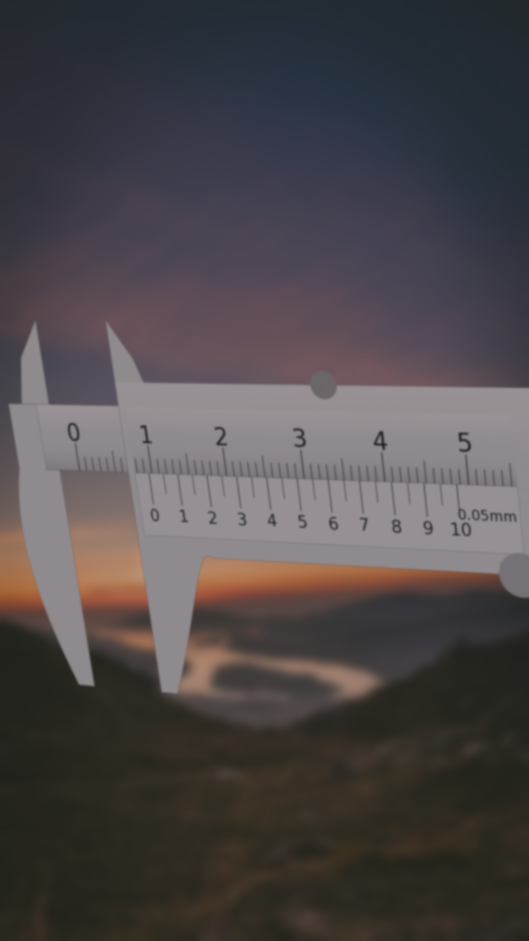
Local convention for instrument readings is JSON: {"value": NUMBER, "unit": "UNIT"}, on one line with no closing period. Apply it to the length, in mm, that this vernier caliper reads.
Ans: {"value": 9.6, "unit": "mm"}
